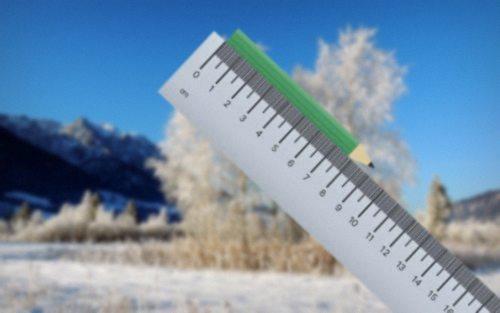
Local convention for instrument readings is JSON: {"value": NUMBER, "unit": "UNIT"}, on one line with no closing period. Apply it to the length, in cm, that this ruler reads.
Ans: {"value": 9, "unit": "cm"}
